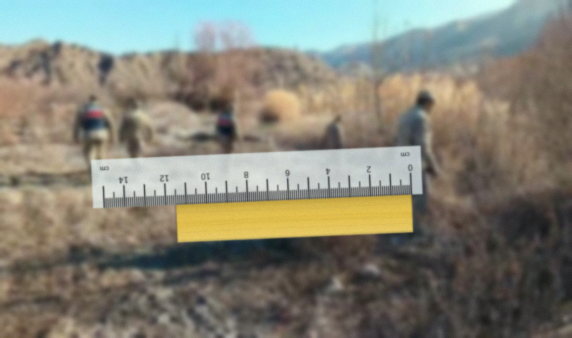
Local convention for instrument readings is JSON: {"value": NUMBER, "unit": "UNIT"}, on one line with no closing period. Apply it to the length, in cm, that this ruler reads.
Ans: {"value": 11.5, "unit": "cm"}
